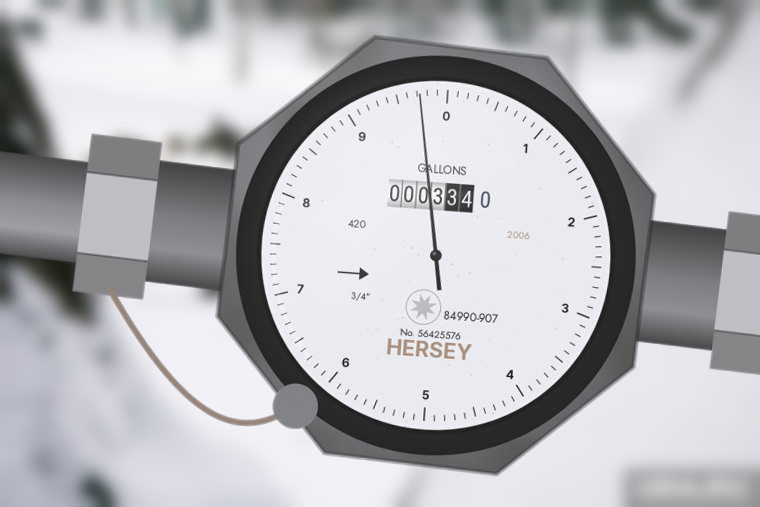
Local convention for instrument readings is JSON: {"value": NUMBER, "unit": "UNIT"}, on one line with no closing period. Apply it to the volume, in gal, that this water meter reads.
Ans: {"value": 3339.7, "unit": "gal"}
